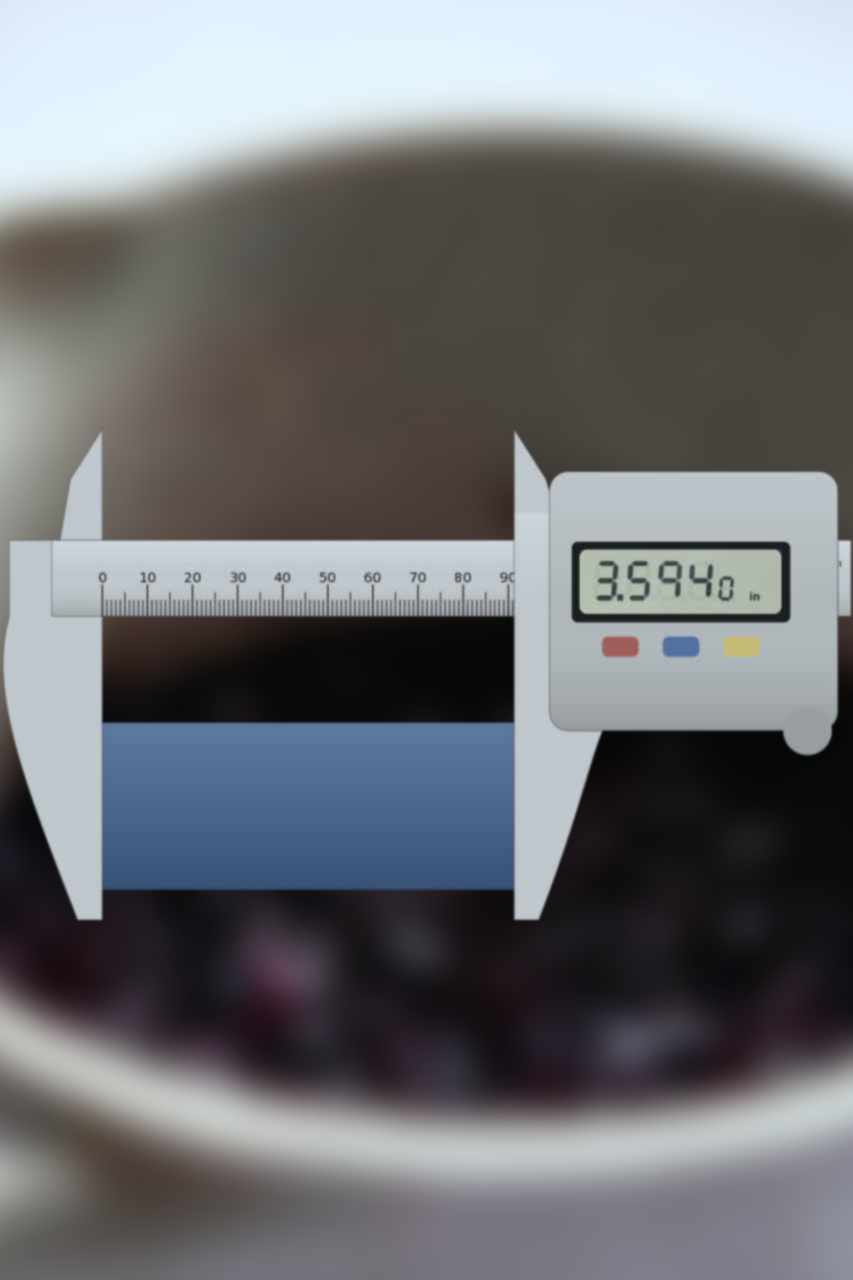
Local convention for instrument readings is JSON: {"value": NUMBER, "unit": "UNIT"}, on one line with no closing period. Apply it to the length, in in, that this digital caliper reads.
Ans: {"value": 3.5940, "unit": "in"}
